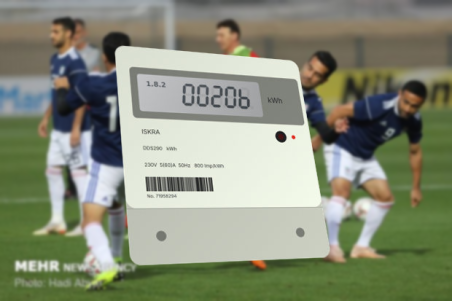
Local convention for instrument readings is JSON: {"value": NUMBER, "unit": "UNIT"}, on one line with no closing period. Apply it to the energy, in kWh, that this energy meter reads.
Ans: {"value": 206, "unit": "kWh"}
